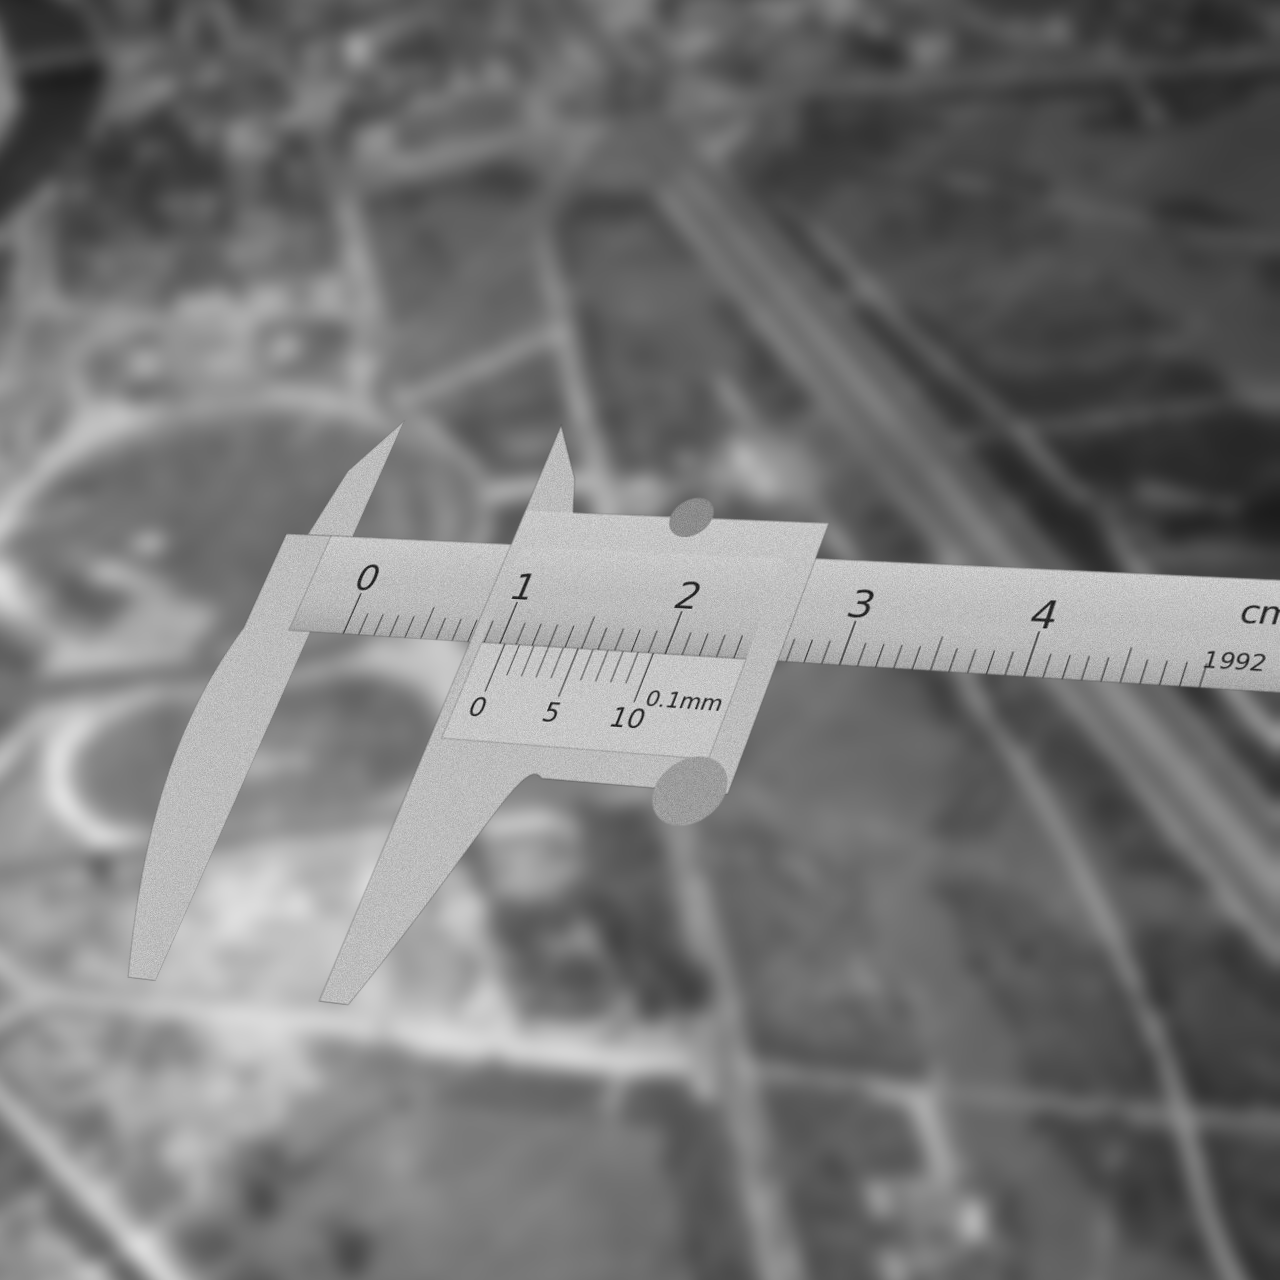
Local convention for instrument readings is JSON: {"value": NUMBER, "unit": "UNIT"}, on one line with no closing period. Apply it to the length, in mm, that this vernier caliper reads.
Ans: {"value": 10.3, "unit": "mm"}
